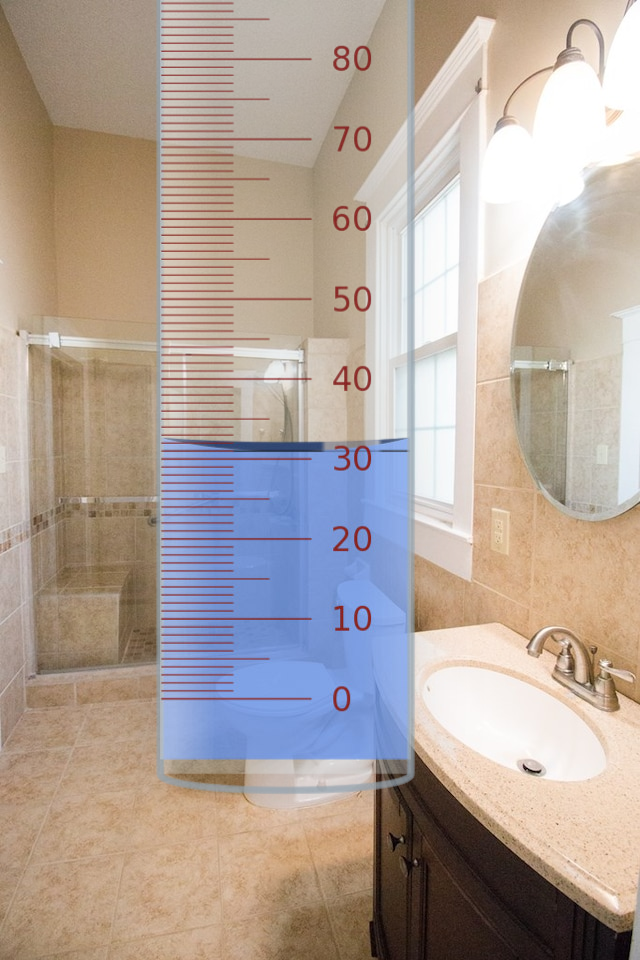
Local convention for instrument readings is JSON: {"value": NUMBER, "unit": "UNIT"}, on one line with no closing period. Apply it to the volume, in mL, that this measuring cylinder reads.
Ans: {"value": 31, "unit": "mL"}
